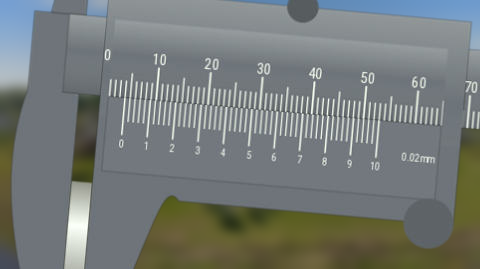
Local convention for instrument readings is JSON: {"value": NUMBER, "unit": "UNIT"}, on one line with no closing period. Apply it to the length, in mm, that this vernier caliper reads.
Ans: {"value": 4.0, "unit": "mm"}
